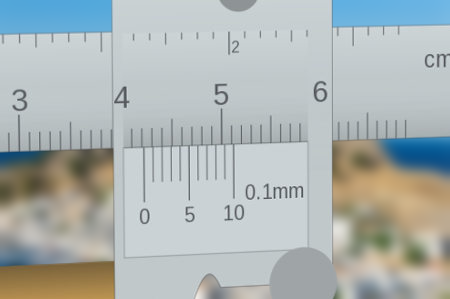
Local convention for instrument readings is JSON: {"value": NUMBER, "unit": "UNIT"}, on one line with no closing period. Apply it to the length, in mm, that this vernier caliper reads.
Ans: {"value": 42.2, "unit": "mm"}
